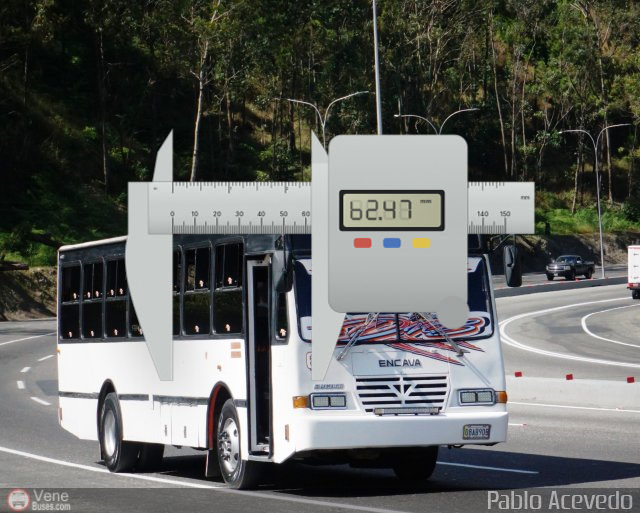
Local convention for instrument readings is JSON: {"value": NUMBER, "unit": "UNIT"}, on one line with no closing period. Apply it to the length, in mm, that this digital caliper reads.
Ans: {"value": 62.47, "unit": "mm"}
